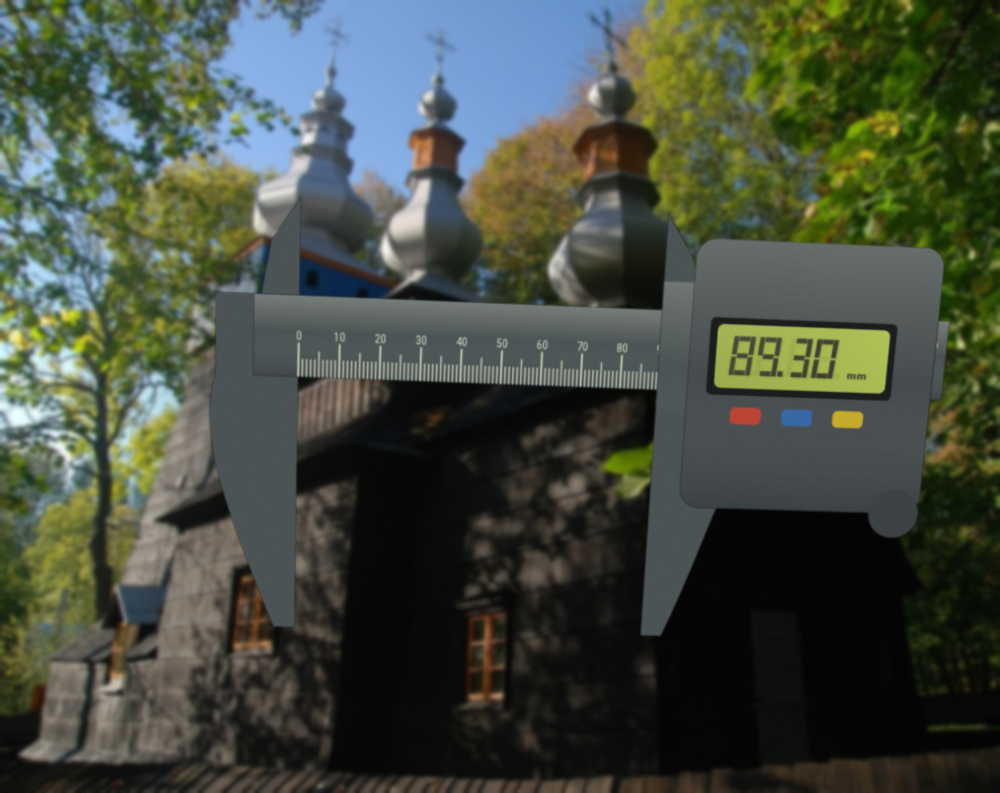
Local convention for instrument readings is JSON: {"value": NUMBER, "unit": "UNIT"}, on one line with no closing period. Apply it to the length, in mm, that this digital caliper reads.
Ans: {"value": 89.30, "unit": "mm"}
